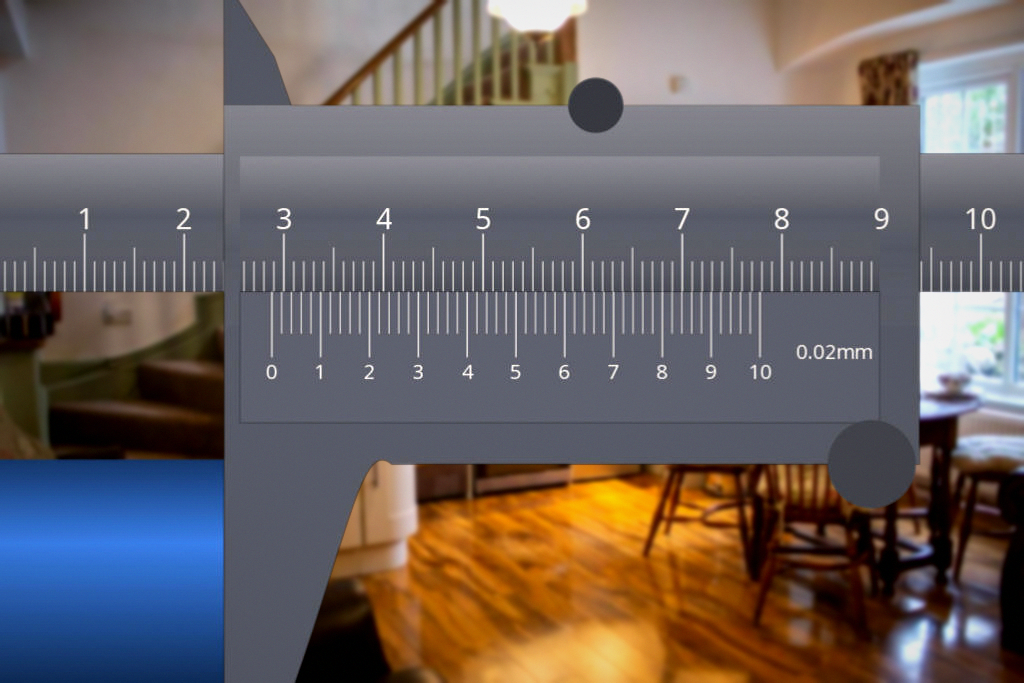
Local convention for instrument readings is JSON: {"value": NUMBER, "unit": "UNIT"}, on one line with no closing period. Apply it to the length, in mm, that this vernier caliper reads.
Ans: {"value": 28.8, "unit": "mm"}
